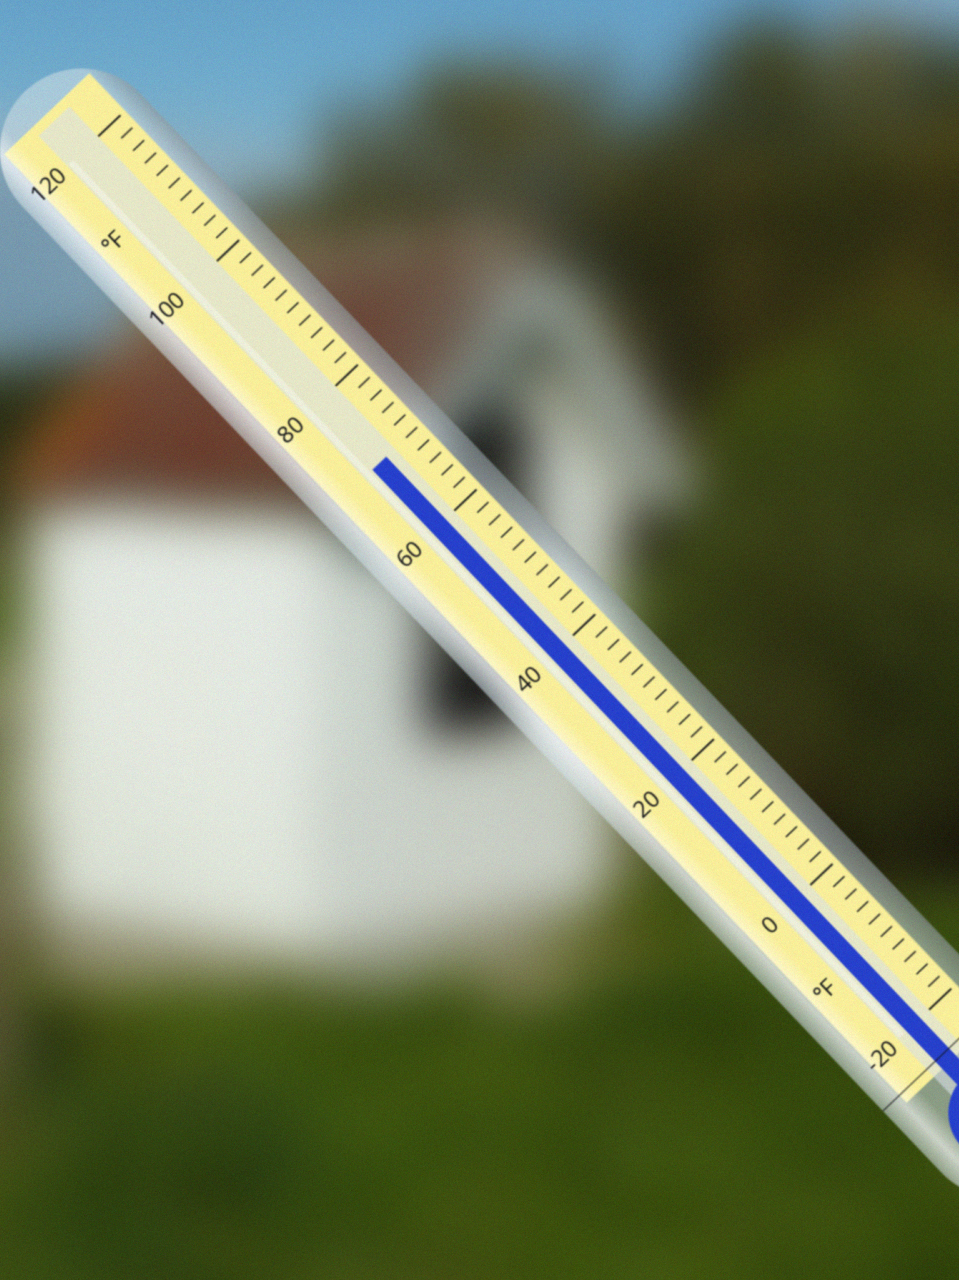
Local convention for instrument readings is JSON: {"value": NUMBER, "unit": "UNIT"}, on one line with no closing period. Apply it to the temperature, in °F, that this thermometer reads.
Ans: {"value": 70, "unit": "°F"}
